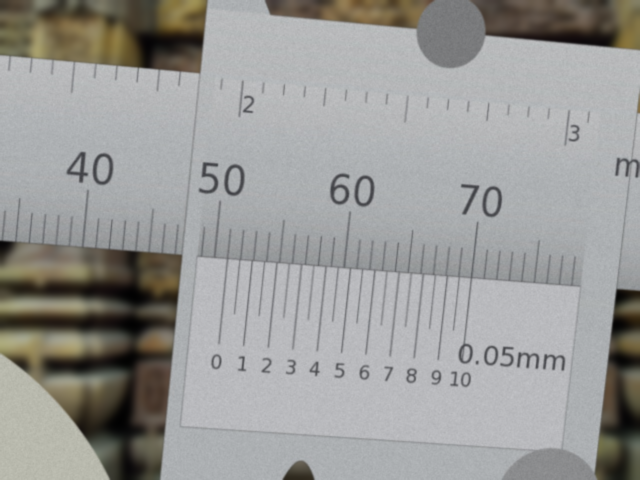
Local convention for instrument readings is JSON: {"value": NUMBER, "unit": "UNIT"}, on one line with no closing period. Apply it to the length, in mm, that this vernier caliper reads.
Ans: {"value": 51.0, "unit": "mm"}
